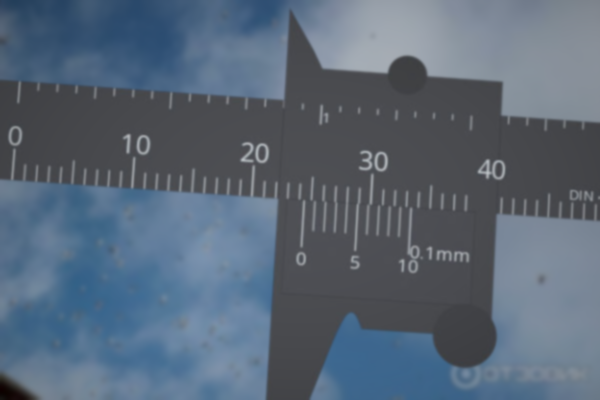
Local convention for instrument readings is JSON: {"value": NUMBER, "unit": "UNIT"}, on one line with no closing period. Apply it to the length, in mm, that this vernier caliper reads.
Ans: {"value": 24.4, "unit": "mm"}
